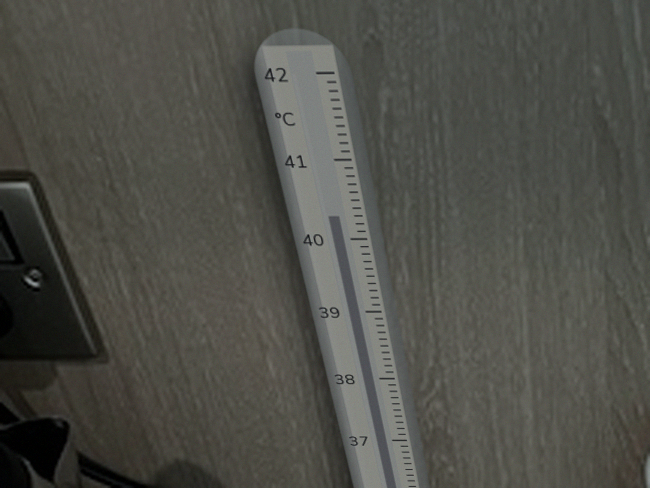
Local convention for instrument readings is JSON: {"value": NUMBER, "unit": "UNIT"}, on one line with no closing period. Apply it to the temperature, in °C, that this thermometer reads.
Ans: {"value": 40.3, "unit": "°C"}
